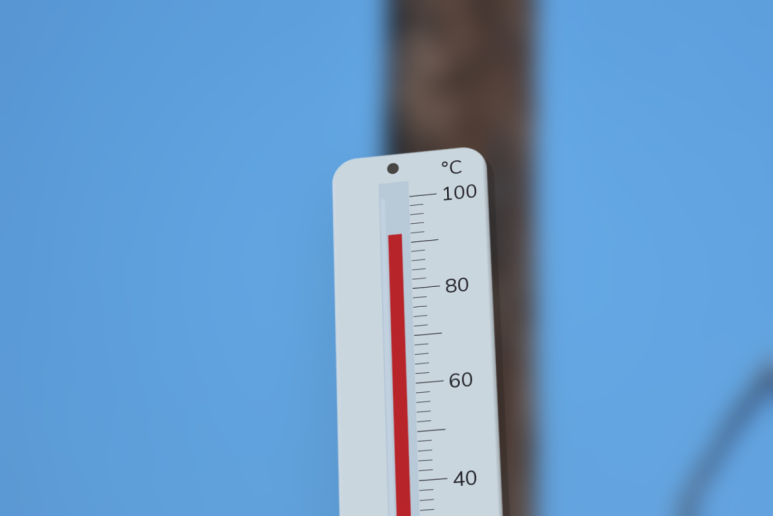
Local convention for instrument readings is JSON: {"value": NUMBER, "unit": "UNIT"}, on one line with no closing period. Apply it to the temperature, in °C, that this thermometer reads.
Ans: {"value": 92, "unit": "°C"}
